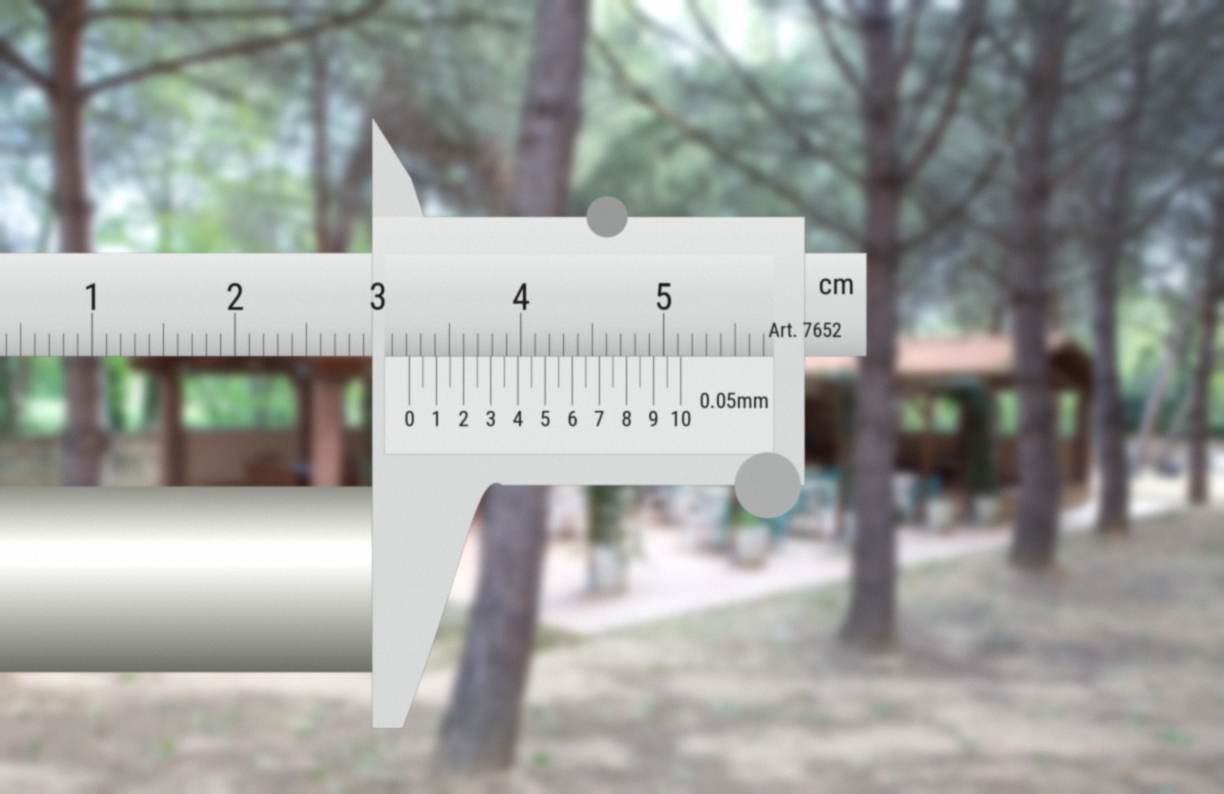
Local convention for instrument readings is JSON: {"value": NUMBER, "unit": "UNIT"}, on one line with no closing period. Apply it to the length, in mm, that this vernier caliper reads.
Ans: {"value": 32.2, "unit": "mm"}
